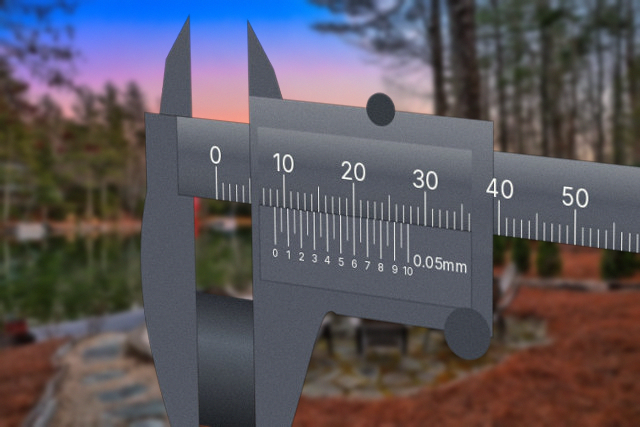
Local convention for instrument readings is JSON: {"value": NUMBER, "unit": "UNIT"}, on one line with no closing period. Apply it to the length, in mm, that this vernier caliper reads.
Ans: {"value": 8.6, "unit": "mm"}
